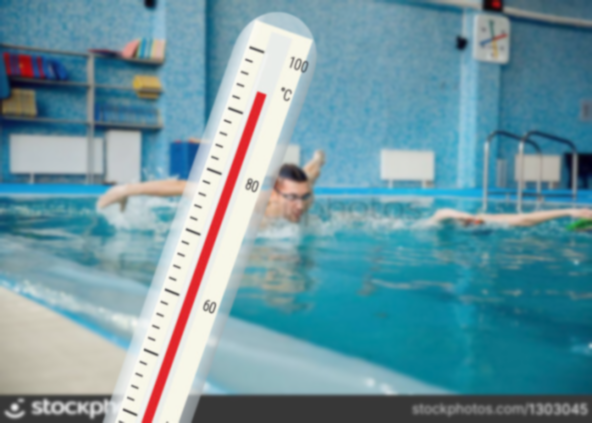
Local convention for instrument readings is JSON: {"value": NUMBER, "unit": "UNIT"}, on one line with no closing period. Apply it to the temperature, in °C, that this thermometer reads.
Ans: {"value": 94, "unit": "°C"}
